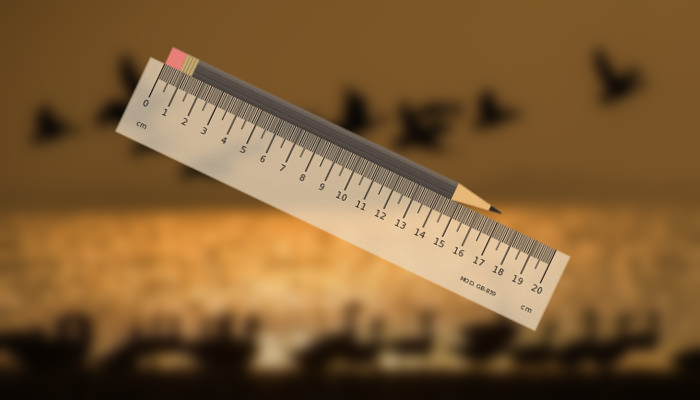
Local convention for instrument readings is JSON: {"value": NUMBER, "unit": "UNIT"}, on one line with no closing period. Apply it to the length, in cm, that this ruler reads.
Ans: {"value": 17, "unit": "cm"}
